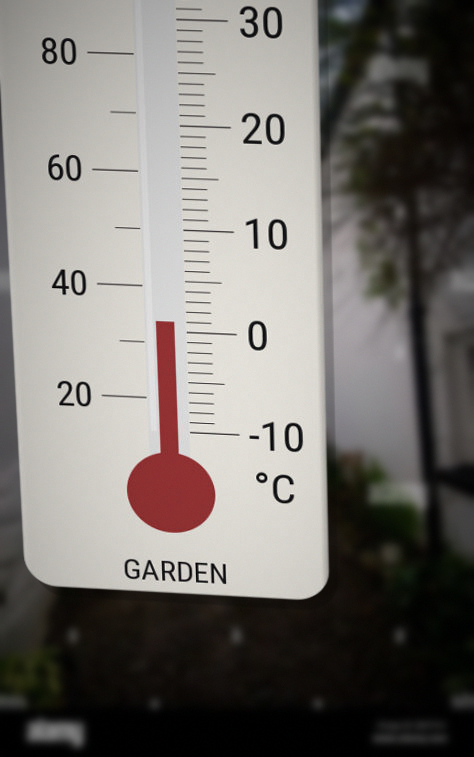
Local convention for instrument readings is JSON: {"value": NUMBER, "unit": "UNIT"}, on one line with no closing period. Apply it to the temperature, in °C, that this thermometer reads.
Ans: {"value": 1, "unit": "°C"}
